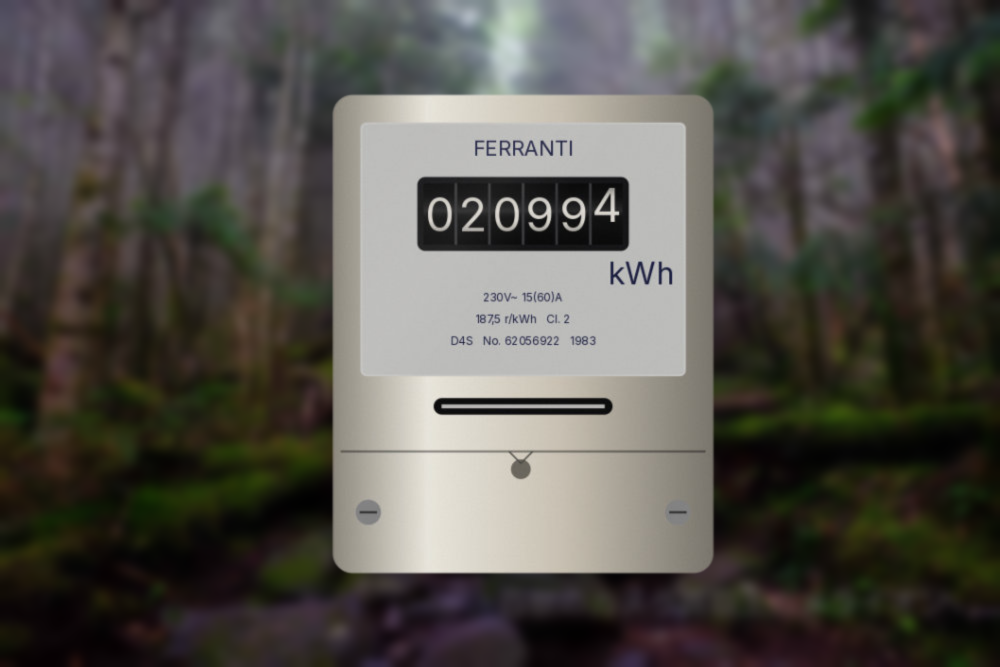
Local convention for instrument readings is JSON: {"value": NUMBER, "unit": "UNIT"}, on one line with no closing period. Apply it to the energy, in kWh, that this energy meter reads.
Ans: {"value": 20994, "unit": "kWh"}
